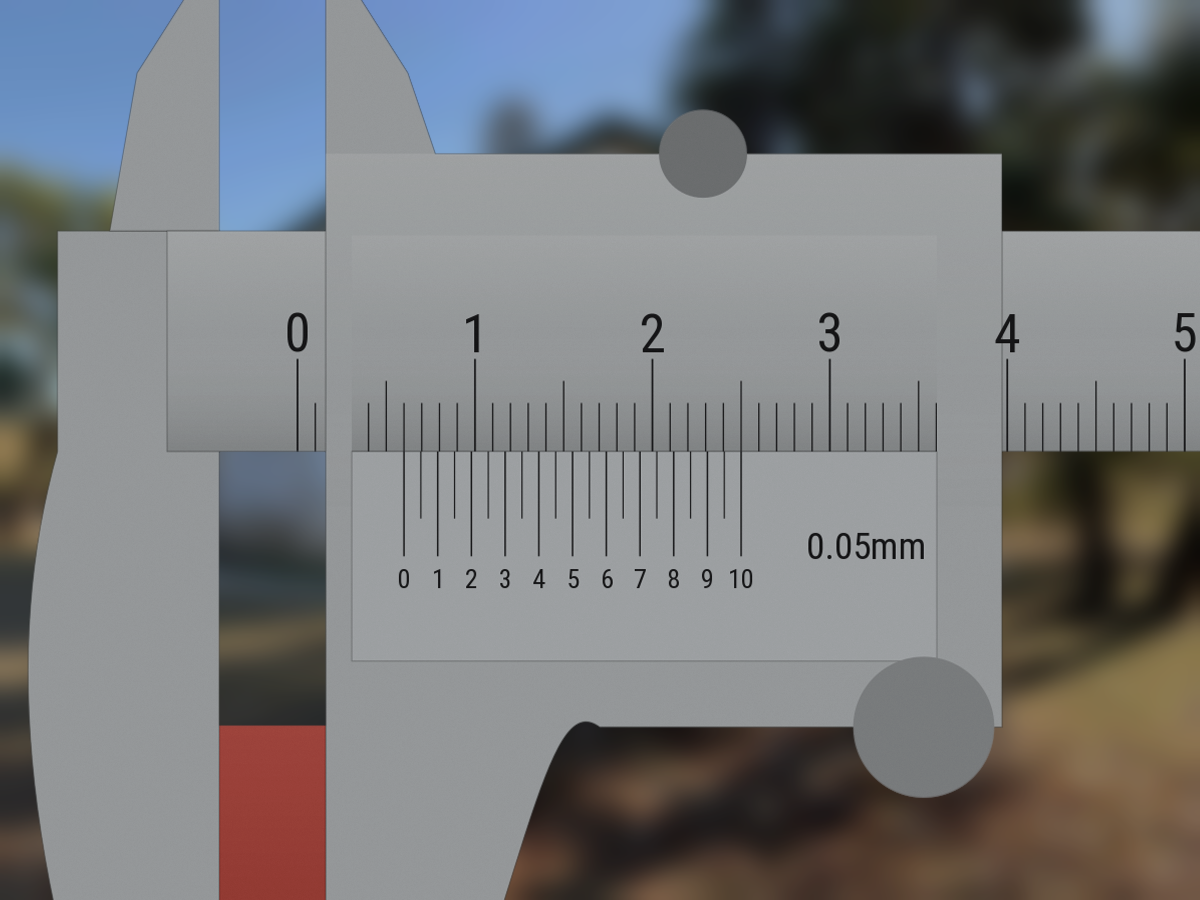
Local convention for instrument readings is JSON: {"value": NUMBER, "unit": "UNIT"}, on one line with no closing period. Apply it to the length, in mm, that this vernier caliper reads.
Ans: {"value": 6.0, "unit": "mm"}
